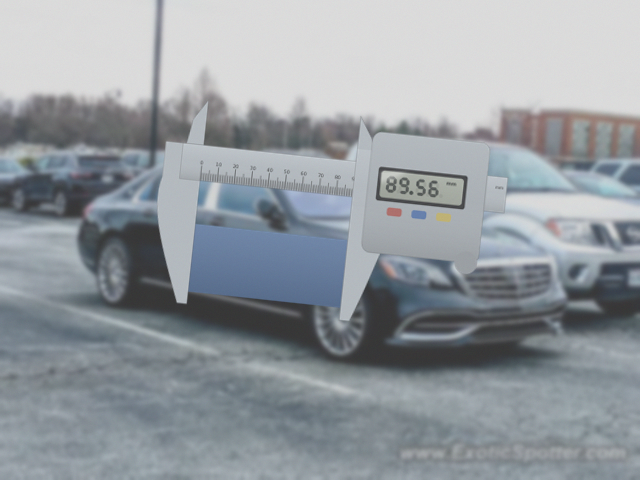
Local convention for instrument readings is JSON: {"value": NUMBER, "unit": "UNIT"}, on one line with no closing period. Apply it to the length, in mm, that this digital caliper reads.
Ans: {"value": 89.56, "unit": "mm"}
